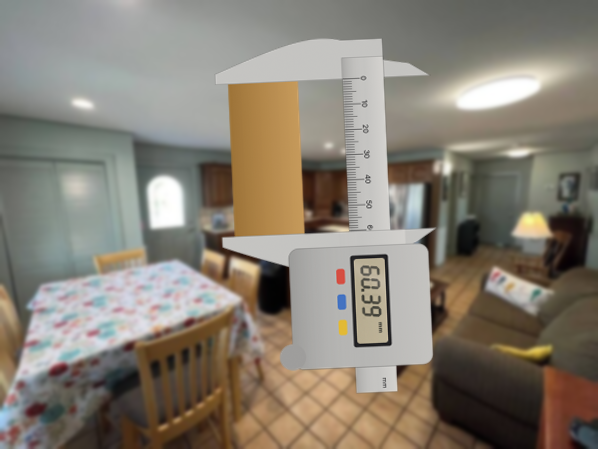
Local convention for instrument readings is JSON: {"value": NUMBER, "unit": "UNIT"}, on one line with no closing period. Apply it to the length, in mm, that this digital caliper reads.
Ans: {"value": 60.39, "unit": "mm"}
